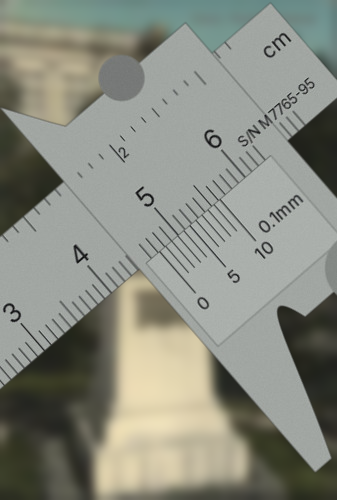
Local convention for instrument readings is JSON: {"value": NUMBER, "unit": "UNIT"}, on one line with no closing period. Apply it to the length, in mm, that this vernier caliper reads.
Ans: {"value": 47.2, "unit": "mm"}
